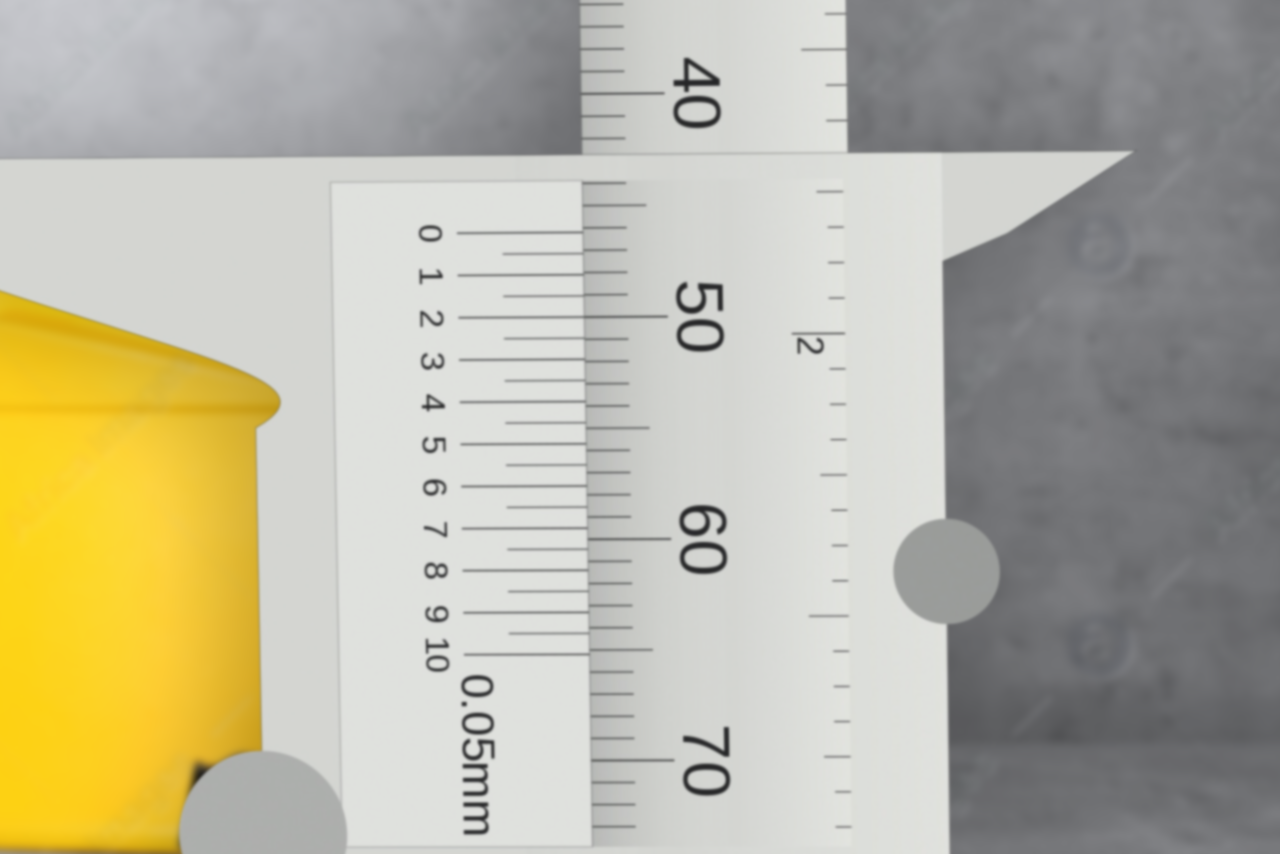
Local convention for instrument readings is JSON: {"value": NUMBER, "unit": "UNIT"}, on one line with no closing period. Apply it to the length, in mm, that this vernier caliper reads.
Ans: {"value": 46.2, "unit": "mm"}
